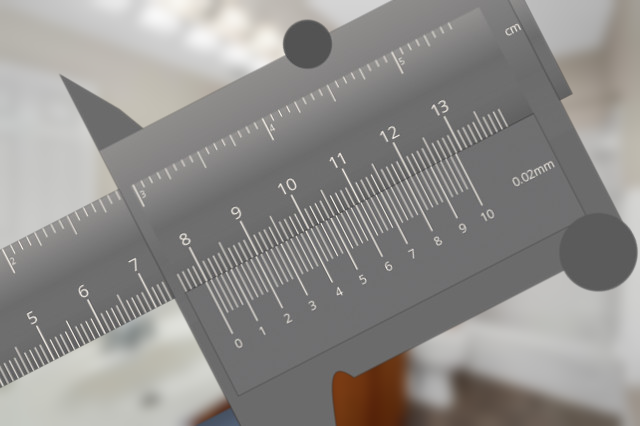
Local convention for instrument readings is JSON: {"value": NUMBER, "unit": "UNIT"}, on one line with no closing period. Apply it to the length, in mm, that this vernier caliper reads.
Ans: {"value": 79.8, "unit": "mm"}
